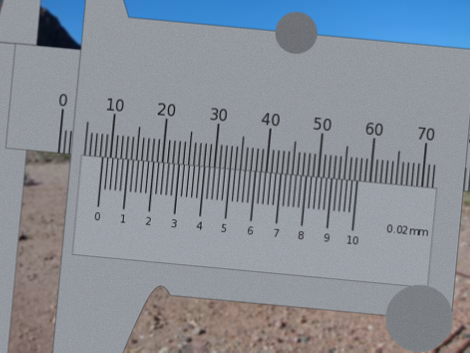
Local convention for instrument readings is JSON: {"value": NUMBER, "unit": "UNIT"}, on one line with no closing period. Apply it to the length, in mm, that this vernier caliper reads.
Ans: {"value": 8.5, "unit": "mm"}
